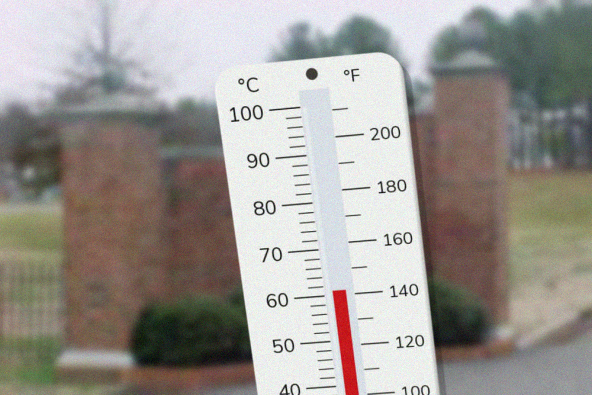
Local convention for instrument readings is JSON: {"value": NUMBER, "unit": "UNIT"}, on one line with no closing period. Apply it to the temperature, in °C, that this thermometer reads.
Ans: {"value": 61, "unit": "°C"}
